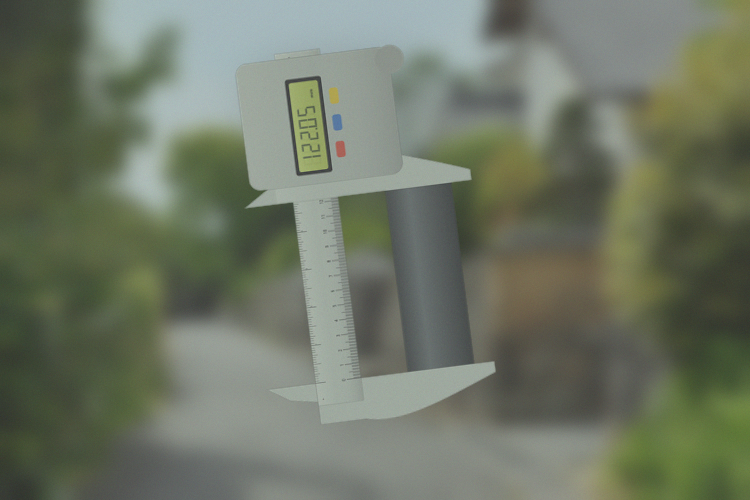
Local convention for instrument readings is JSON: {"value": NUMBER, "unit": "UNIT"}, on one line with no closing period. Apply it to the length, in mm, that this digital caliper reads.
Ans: {"value": 122.05, "unit": "mm"}
